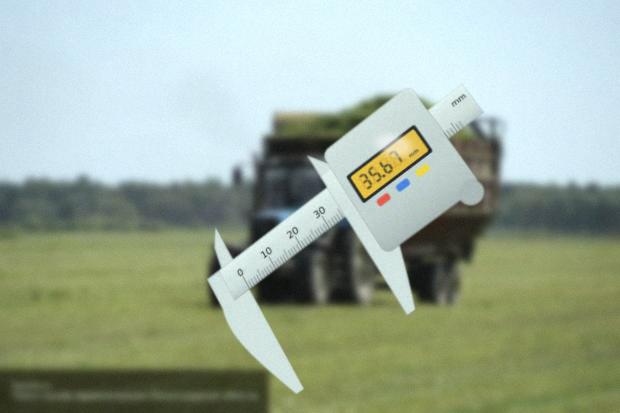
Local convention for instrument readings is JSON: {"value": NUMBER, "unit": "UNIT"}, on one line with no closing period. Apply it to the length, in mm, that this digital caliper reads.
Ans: {"value": 35.67, "unit": "mm"}
